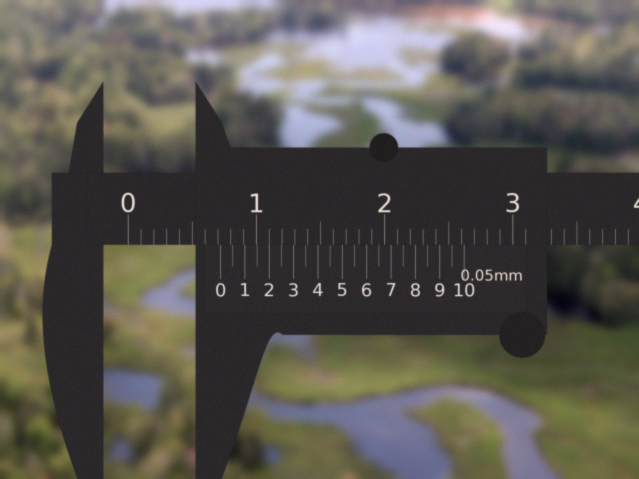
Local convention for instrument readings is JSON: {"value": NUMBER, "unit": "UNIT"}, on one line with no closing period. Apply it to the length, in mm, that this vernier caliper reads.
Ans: {"value": 7.2, "unit": "mm"}
